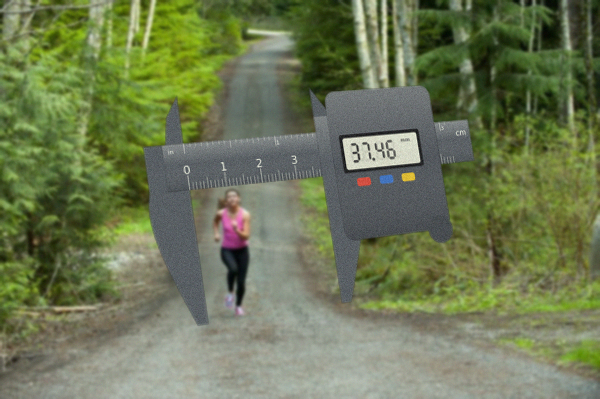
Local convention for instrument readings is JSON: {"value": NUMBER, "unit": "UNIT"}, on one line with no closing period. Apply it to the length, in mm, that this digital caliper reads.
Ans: {"value": 37.46, "unit": "mm"}
